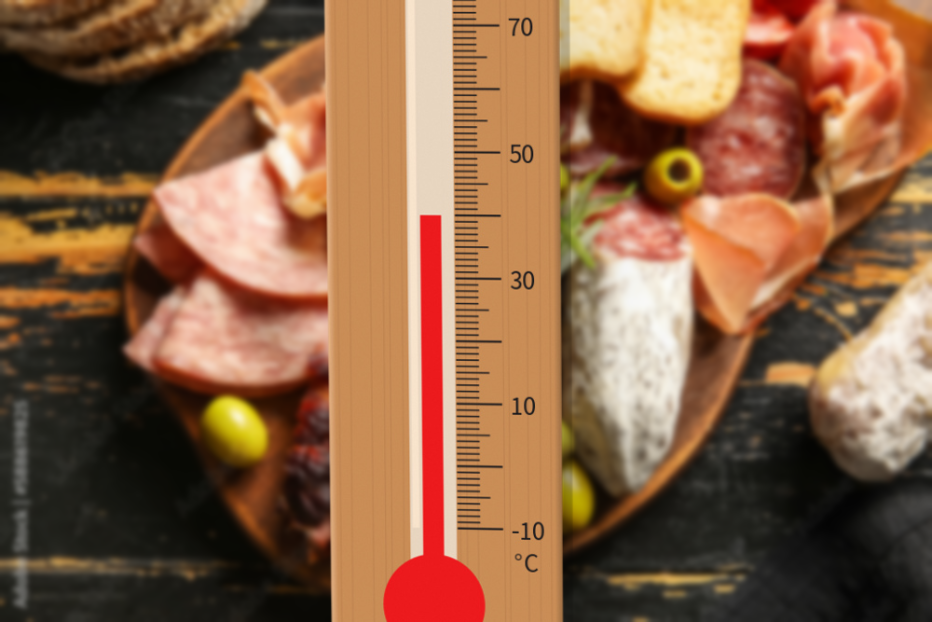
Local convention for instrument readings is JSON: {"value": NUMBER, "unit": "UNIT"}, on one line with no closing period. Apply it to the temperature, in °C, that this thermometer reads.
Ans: {"value": 40, "unit": "°C"}
